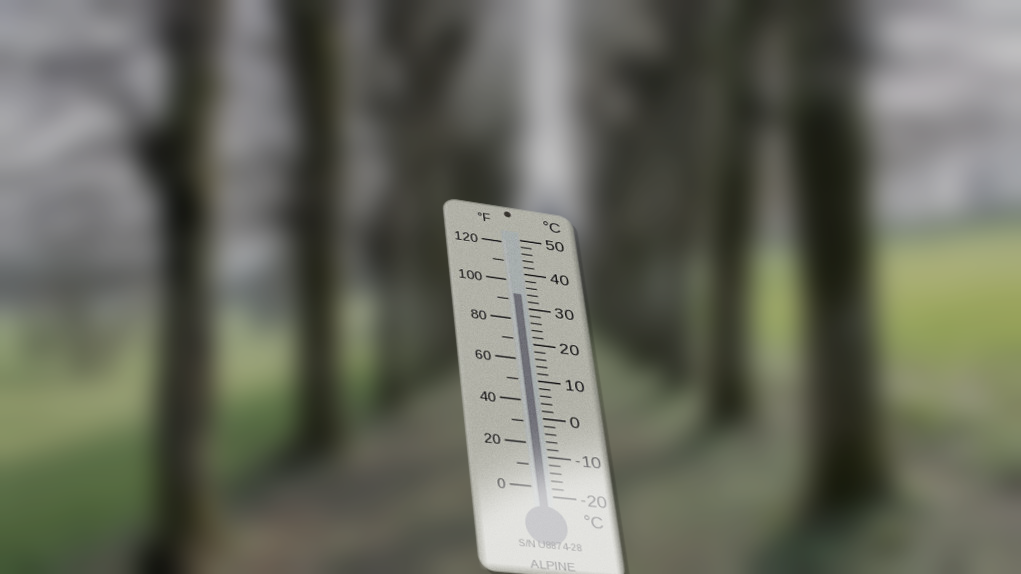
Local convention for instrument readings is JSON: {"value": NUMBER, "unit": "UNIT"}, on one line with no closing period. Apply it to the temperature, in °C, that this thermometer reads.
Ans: {"value": 34, "unit": "°C"}
